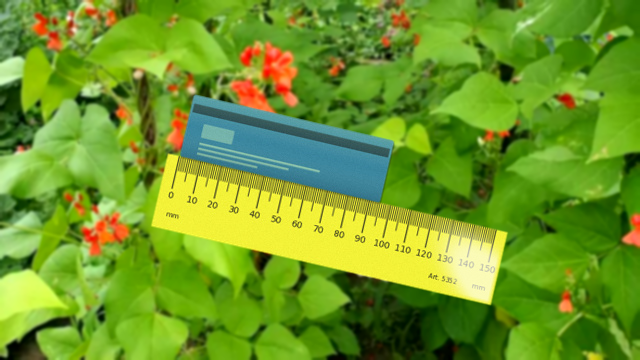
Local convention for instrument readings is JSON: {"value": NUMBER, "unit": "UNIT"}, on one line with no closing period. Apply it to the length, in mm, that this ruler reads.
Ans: {"value": 95, "unit": "mm"}
